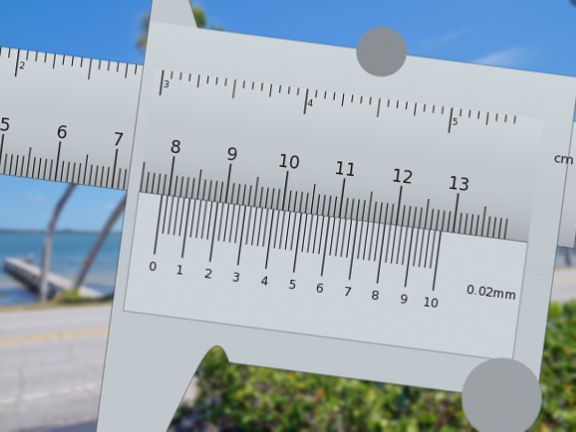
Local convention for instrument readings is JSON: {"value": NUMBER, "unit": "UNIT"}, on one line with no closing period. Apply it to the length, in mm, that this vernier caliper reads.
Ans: {"value": 78.8, "unit": "mm"}
